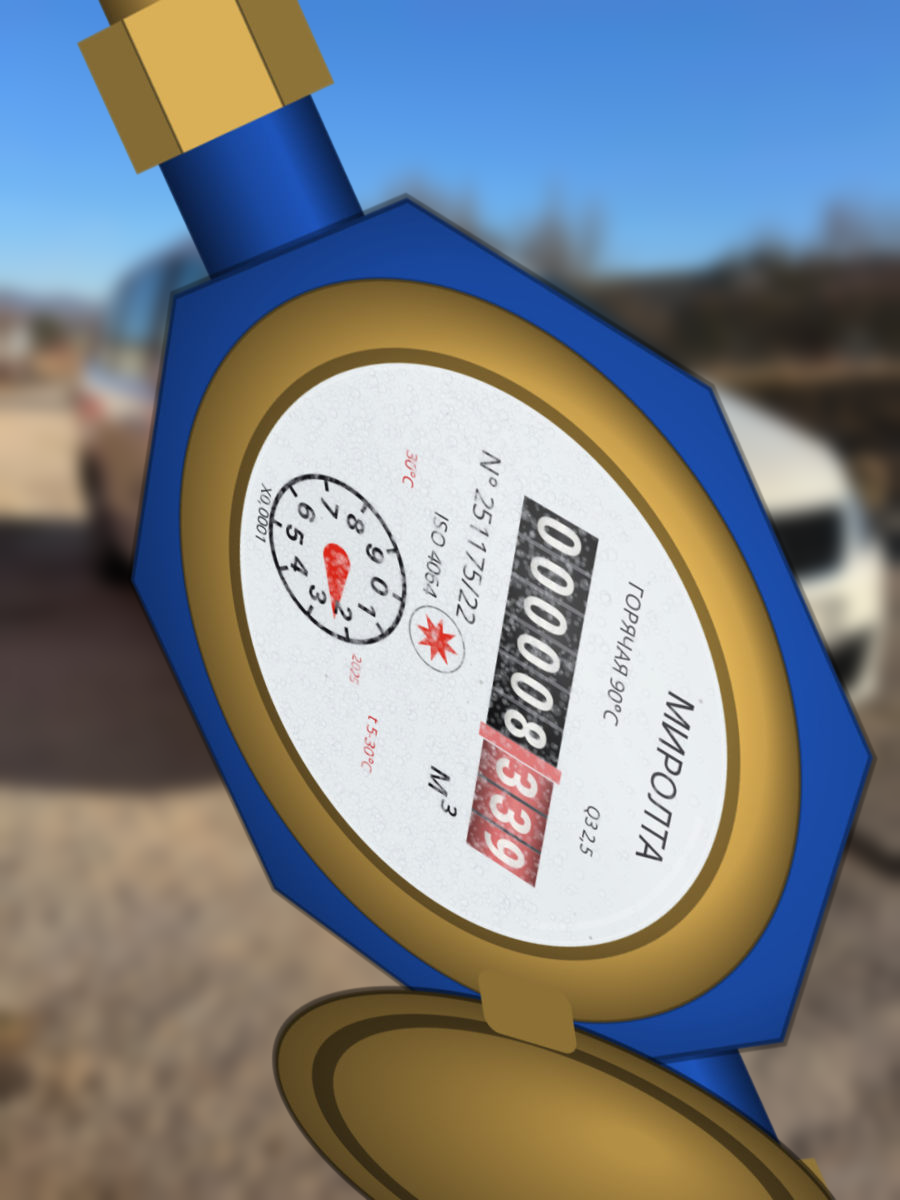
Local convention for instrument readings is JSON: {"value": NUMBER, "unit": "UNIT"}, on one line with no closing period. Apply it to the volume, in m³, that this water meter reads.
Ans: {"value": 8.3392, "unit": "m³"}
